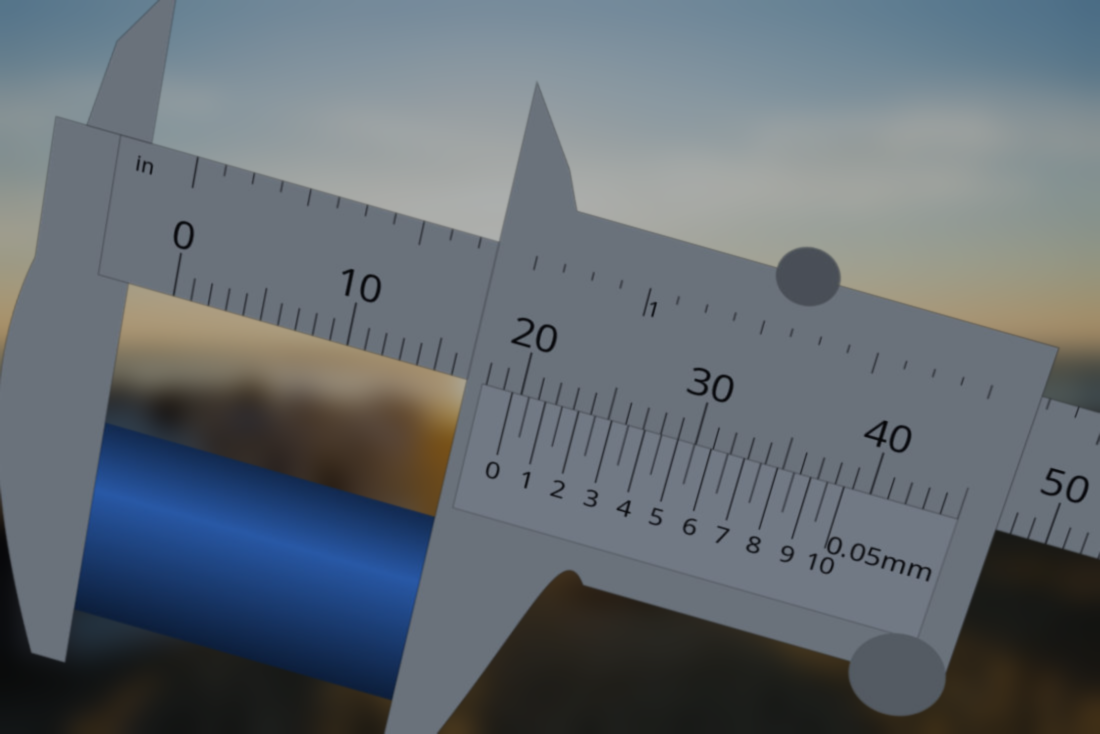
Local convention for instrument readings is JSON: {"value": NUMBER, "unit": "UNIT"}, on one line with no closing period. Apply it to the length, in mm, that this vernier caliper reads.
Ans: {"value": 19.5, "unit": "mm"}
